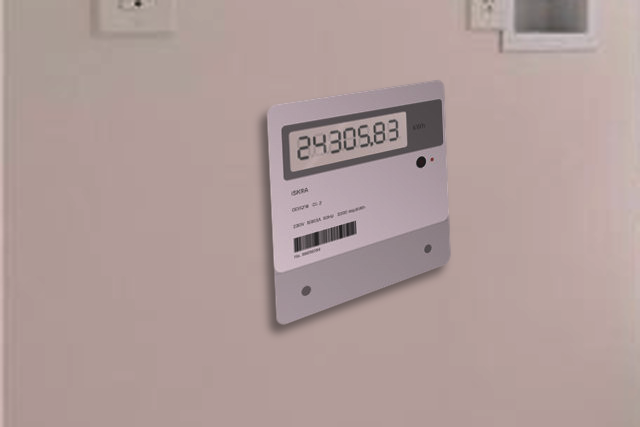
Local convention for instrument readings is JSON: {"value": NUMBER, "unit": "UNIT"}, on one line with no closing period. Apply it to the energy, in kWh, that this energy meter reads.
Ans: {"value": 24305.83, "unit": "kWh"}
